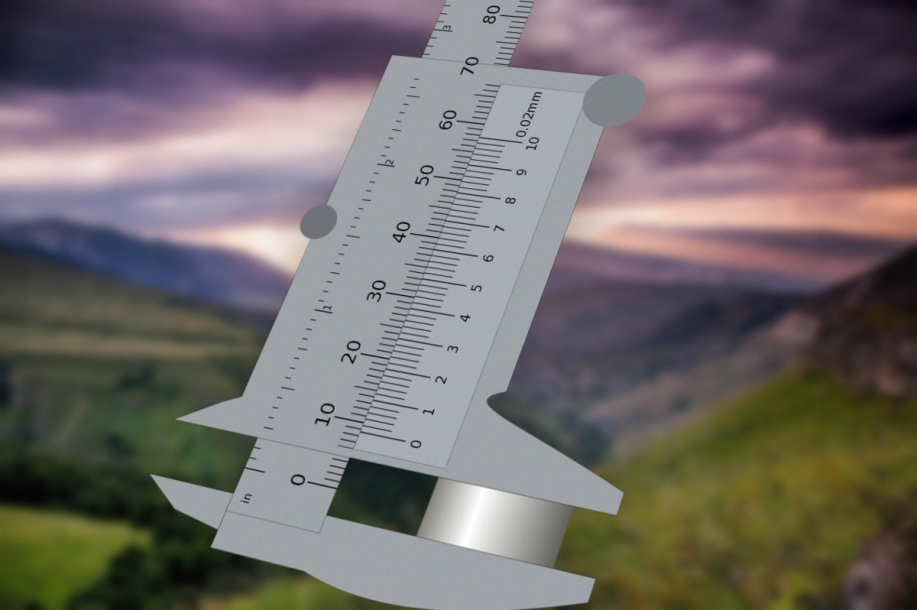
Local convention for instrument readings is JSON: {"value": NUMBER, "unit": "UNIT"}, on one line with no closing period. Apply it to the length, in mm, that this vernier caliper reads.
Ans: {"value": 8.6, "unit": "mm"}
